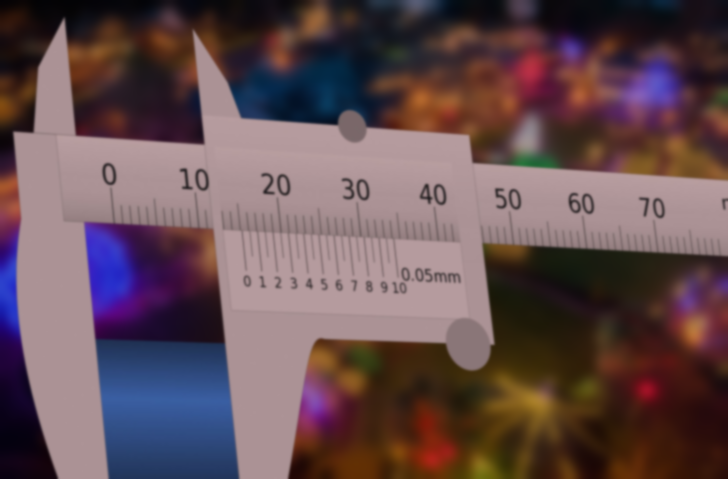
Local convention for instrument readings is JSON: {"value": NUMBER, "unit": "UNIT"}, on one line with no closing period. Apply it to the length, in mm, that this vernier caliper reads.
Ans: {"value": 15.2, "unit": "mm"}
